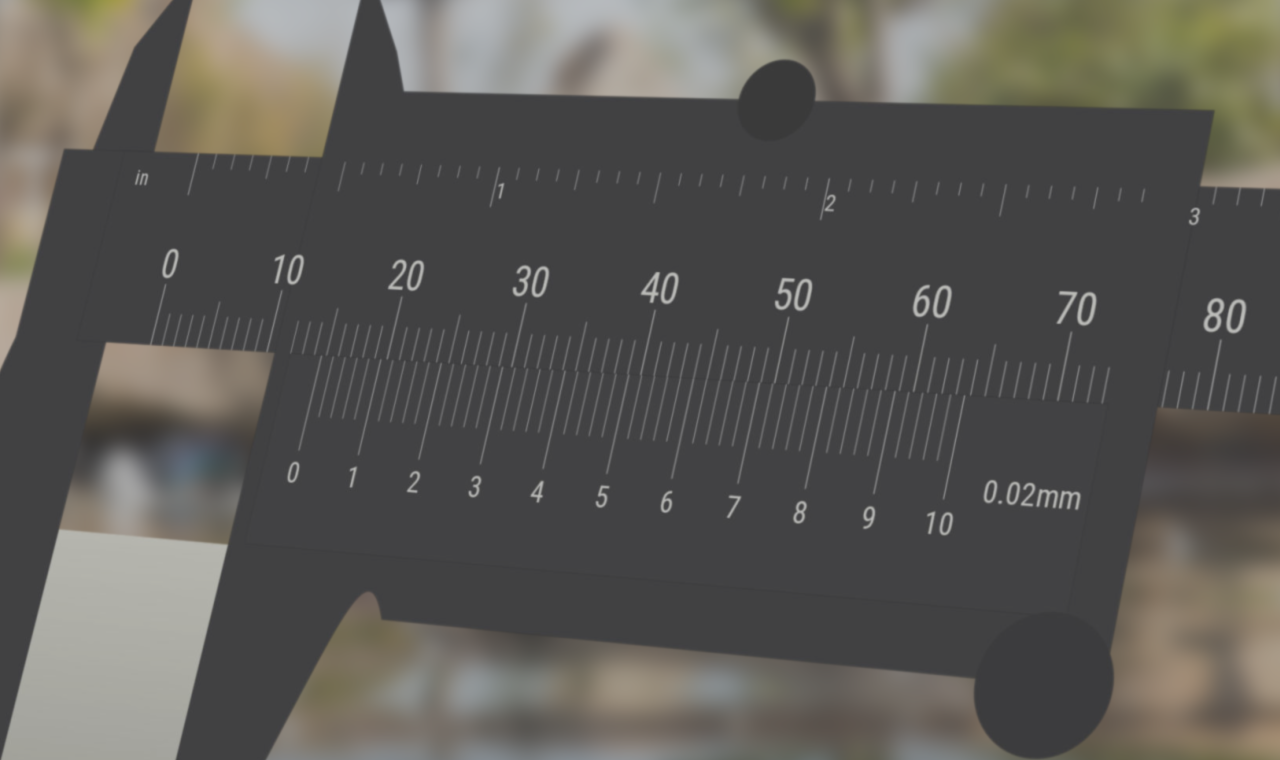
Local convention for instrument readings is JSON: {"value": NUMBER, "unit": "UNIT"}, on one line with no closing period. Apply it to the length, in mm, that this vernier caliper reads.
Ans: {"value": 14.6, "unit": "mm"}
